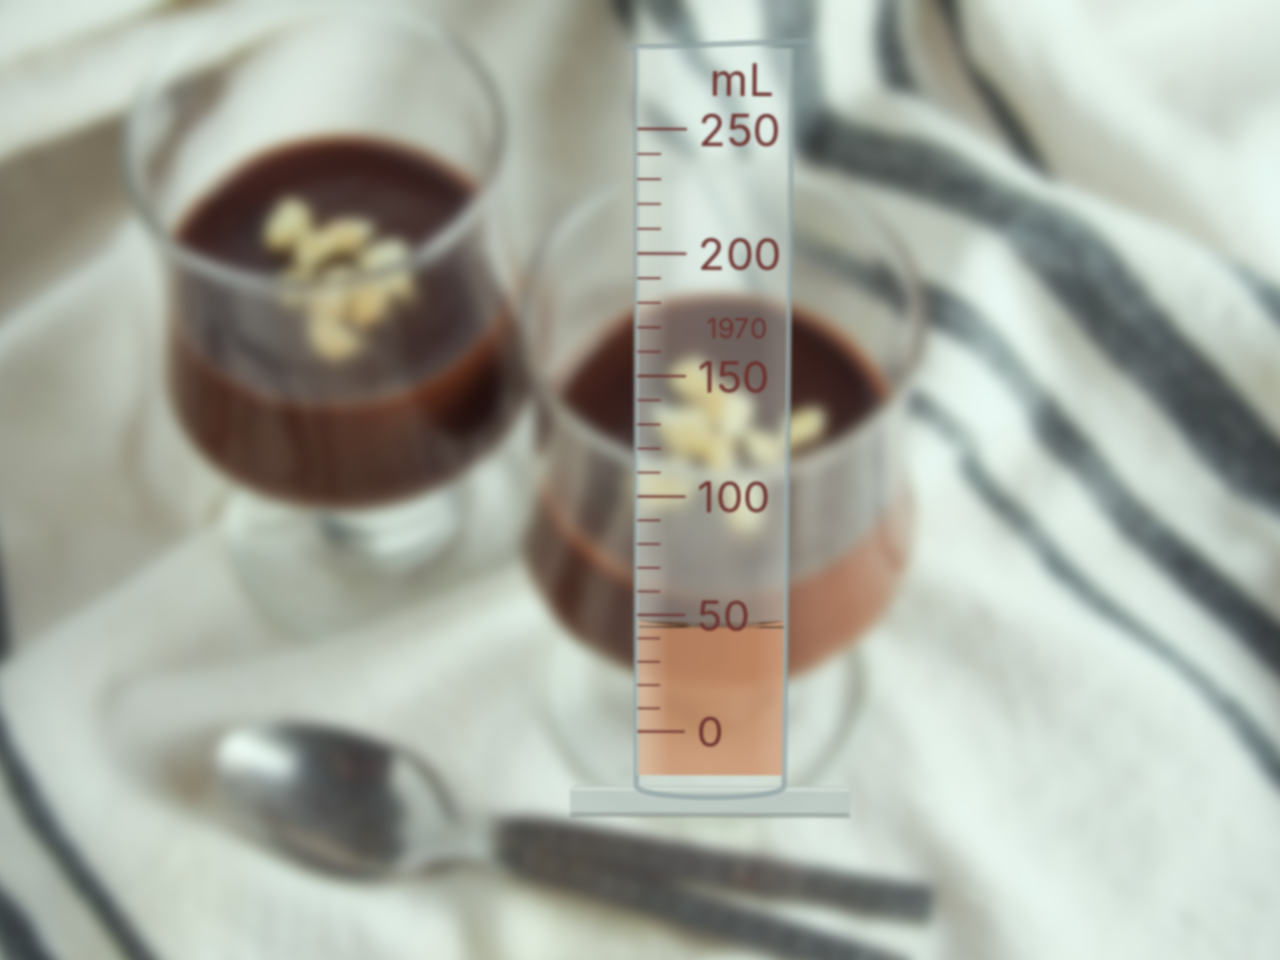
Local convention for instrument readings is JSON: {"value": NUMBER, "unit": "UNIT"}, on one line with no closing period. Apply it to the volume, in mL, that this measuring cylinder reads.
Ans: {"value": 45, "unit": "mL"}
